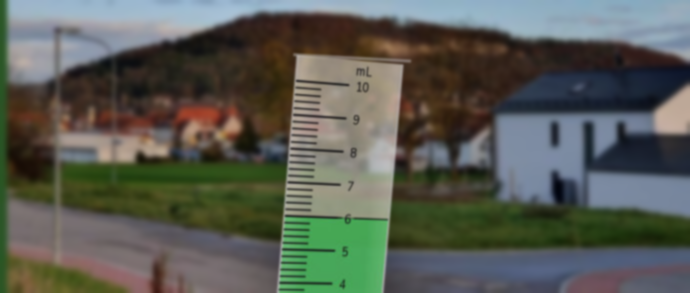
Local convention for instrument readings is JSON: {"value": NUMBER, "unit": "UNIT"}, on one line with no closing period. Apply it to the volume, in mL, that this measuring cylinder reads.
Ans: {"value": 6, "unit": "mL"}
